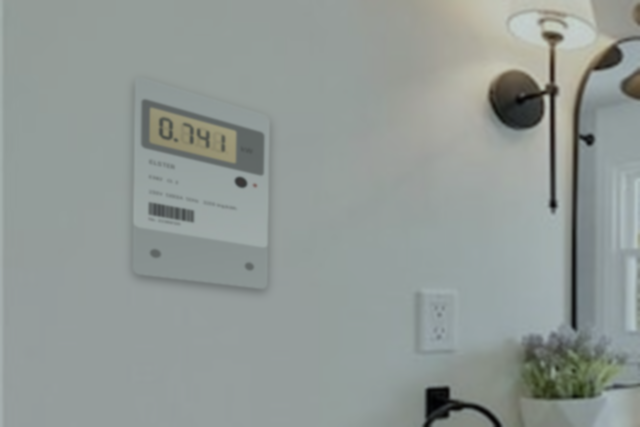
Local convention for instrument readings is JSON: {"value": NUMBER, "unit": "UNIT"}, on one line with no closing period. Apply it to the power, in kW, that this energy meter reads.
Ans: {"value": 0.741, "unit": "kW"}
